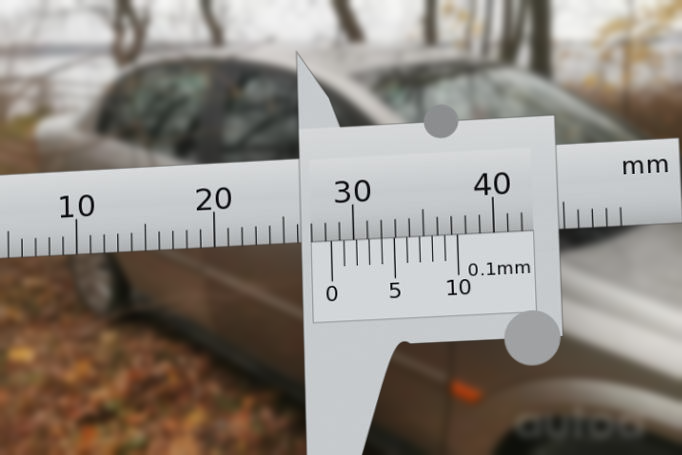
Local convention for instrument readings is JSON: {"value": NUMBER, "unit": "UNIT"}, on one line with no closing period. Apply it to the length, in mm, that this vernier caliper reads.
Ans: {"value": 28.4, "unit": "mm"}
